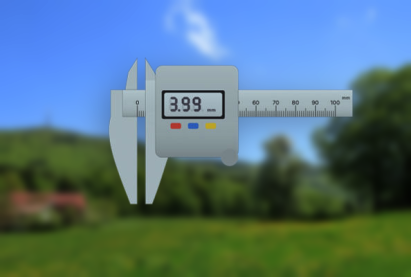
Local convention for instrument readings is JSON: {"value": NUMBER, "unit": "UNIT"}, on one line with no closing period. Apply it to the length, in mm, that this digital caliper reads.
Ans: {"value": 3.99, "unit": "mm"}
